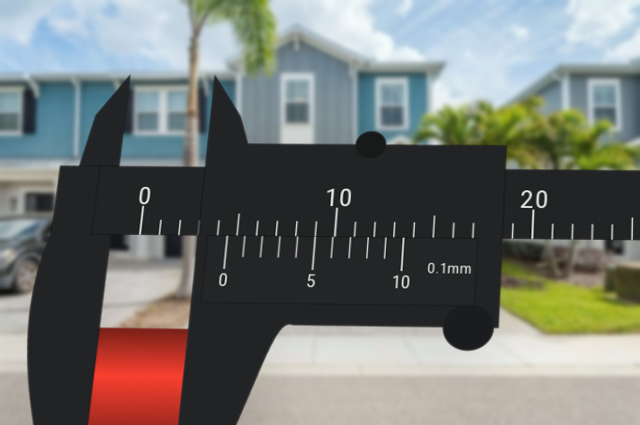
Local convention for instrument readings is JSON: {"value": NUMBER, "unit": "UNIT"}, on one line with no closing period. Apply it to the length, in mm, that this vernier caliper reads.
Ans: {"value": 4.5, "unit": "mm"}
